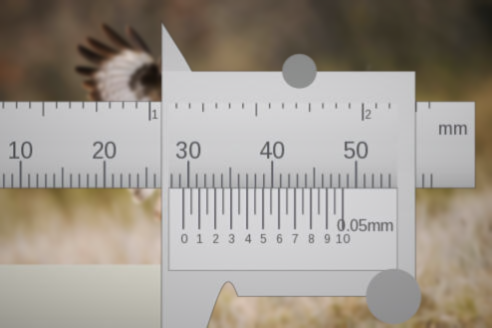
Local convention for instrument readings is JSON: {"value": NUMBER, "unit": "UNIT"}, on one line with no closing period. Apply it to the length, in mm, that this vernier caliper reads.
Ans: {"value": 29.4, "unit": "mm"}
